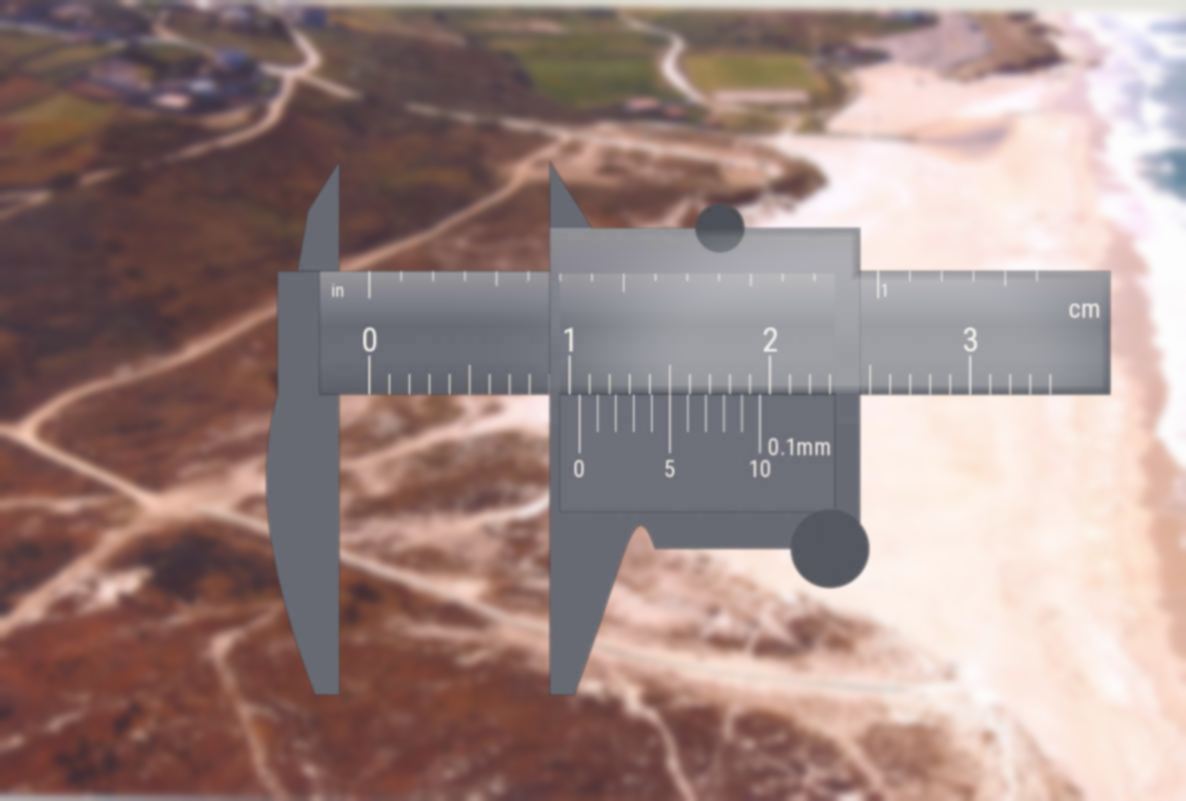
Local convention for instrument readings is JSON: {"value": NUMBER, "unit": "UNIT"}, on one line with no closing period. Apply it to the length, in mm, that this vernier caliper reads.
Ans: {"value": 10.5, "unit": "mm"}
